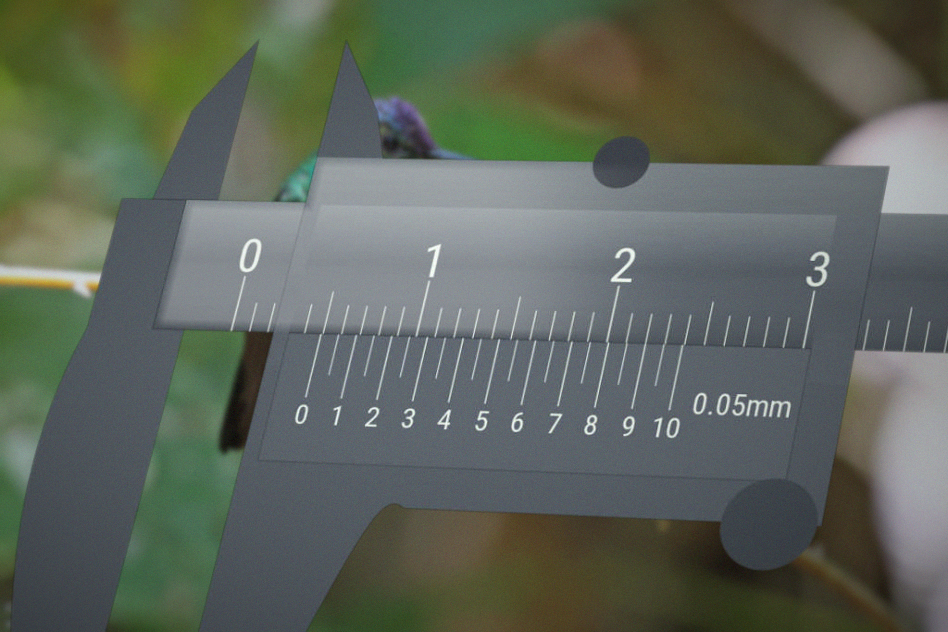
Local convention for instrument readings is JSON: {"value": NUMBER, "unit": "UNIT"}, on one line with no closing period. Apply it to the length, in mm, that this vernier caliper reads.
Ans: {"value": 4.9, "unit": "mm"}
